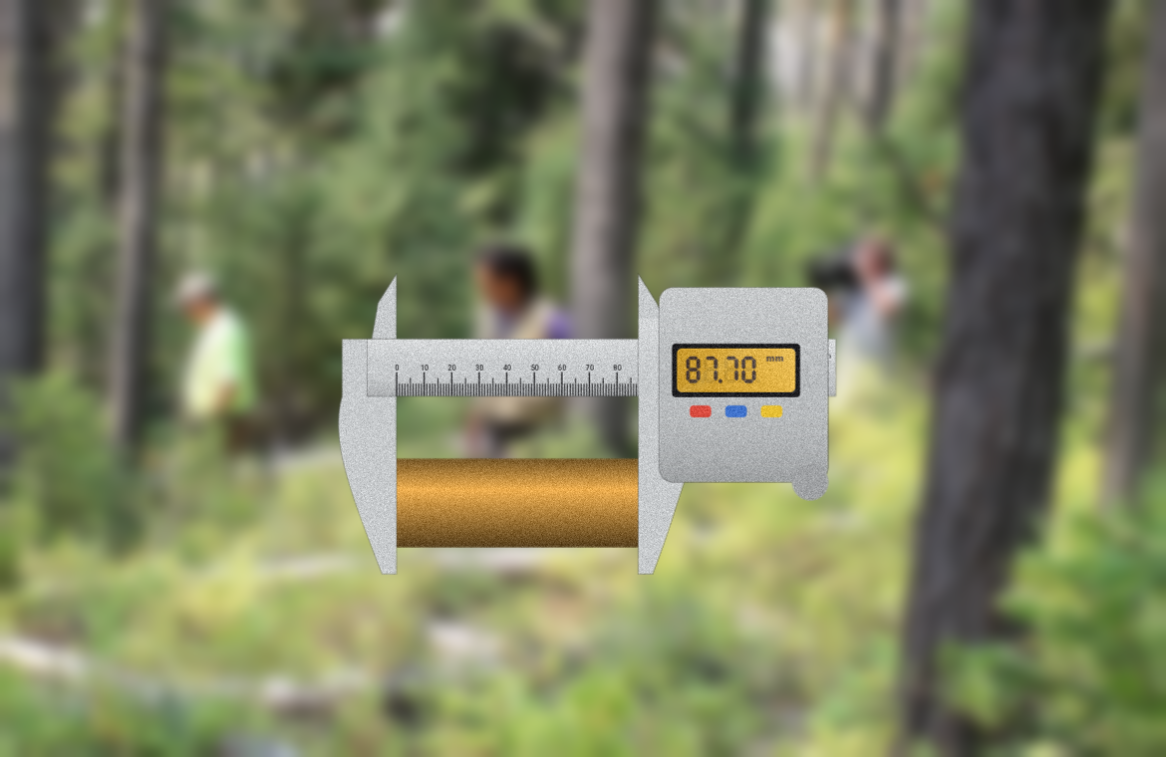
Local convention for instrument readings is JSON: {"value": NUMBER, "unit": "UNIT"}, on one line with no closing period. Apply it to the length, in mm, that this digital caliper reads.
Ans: {"value": 87.70, "unit": "mm"}
